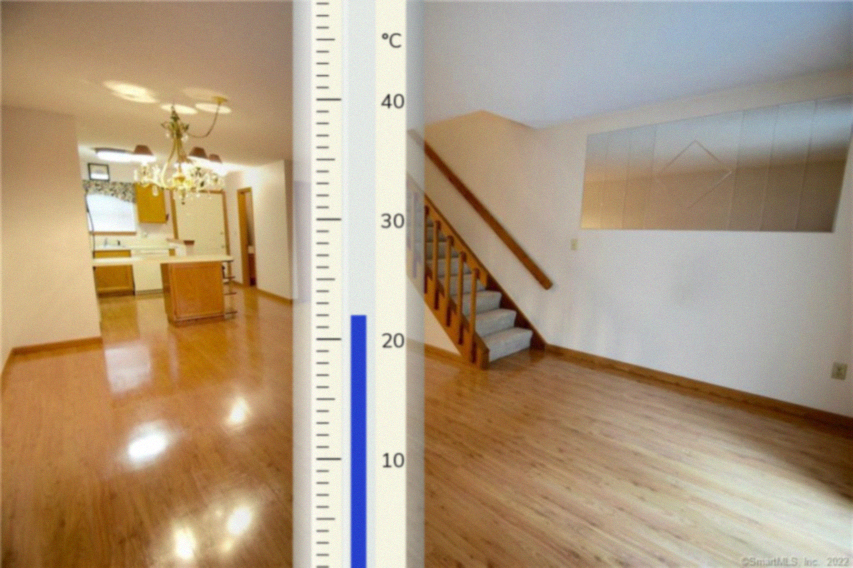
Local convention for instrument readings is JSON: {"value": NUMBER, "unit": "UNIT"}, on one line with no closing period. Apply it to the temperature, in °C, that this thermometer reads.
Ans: {"value": 22, "unit": "°C"}
